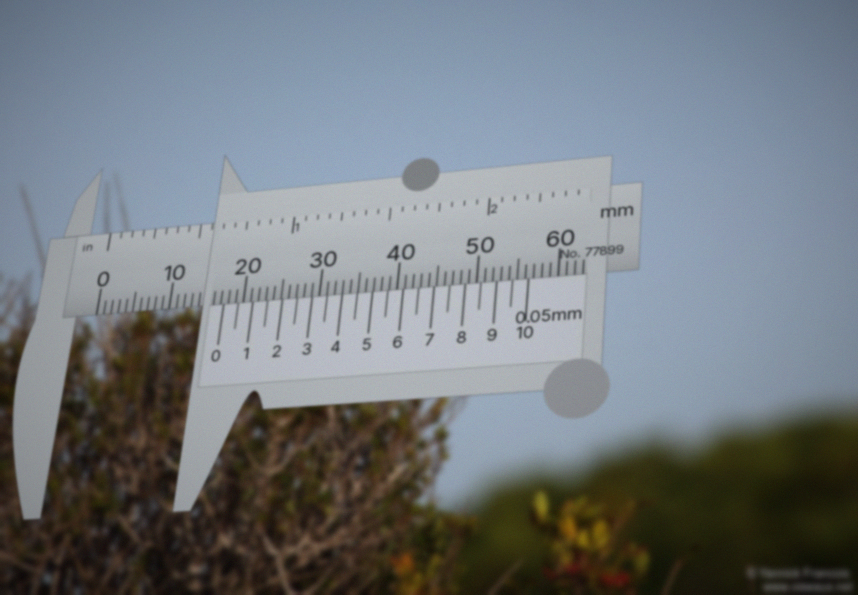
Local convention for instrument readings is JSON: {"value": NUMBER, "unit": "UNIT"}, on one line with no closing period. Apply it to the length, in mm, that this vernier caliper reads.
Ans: {"value": 17.4, "unit": "mm"}
